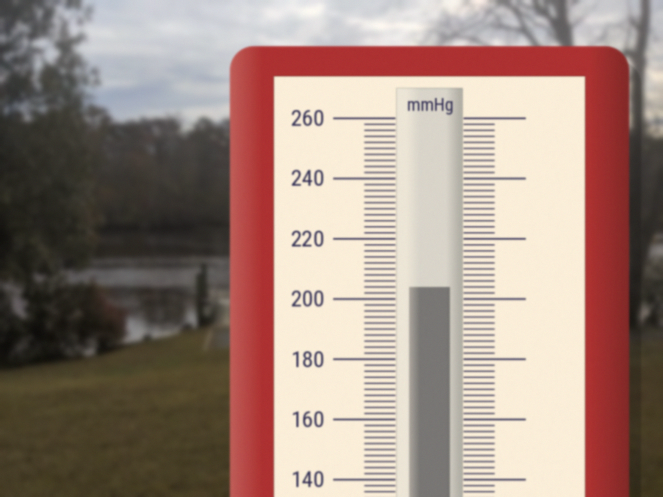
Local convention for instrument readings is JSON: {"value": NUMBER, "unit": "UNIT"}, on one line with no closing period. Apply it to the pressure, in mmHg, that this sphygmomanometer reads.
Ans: {"value": 204, "unit": "mmHg"}
